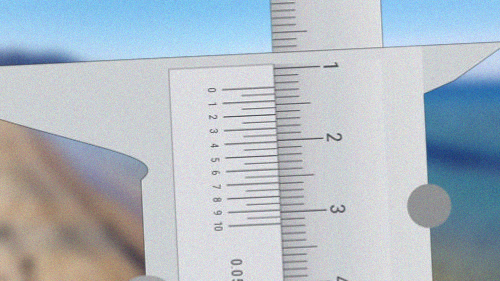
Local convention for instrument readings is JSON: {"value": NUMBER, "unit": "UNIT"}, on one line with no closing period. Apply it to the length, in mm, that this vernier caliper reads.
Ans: {"value": 12.6, "unit": "mm"}
